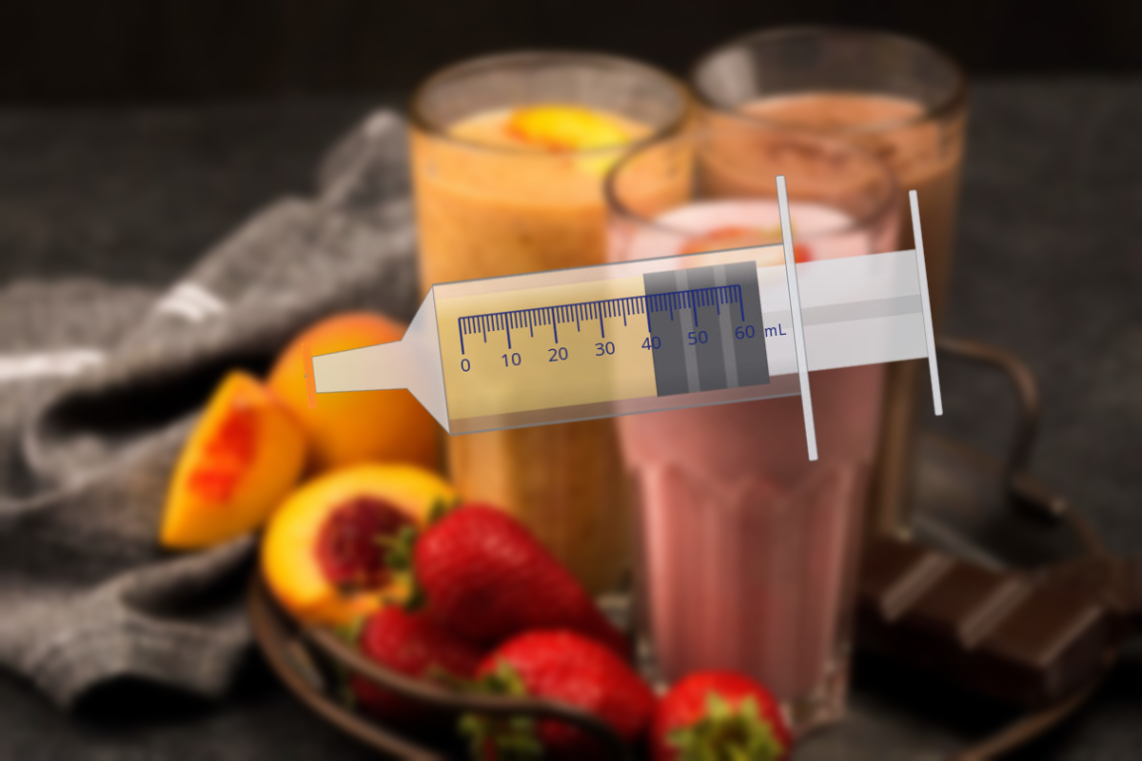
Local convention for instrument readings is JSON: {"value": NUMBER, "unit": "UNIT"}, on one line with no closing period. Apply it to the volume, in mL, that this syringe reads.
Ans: {"value": 40, "unit": "mL"}
